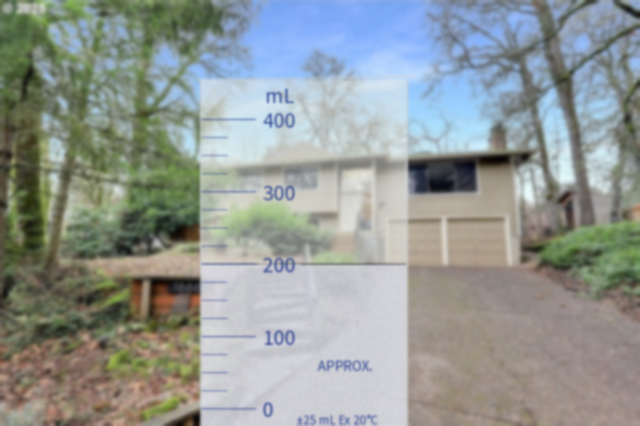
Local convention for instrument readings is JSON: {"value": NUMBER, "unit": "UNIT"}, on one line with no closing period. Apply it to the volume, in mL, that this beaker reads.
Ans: {"value": 200, "unit": "mL"}
